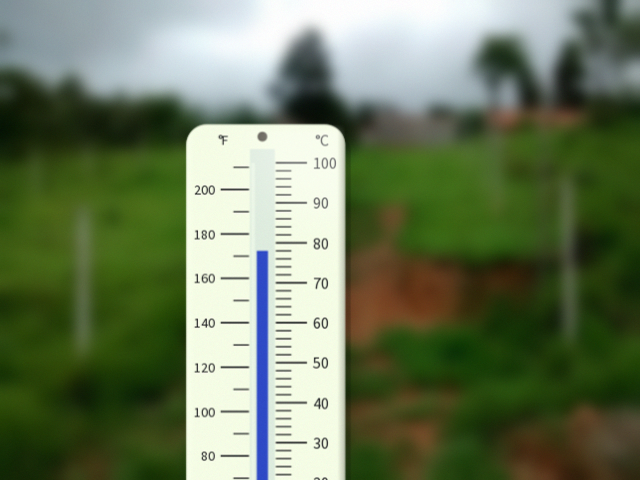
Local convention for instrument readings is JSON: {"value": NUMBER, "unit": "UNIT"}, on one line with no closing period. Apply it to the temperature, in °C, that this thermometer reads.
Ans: {"value": 78, "unit": "°C"}
